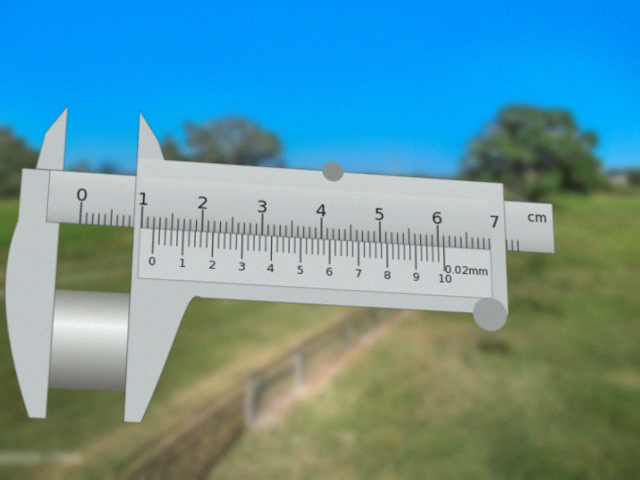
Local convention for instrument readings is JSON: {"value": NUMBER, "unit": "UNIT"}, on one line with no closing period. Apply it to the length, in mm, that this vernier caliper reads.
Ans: {"value": 12.0, "unit": "mm"}
